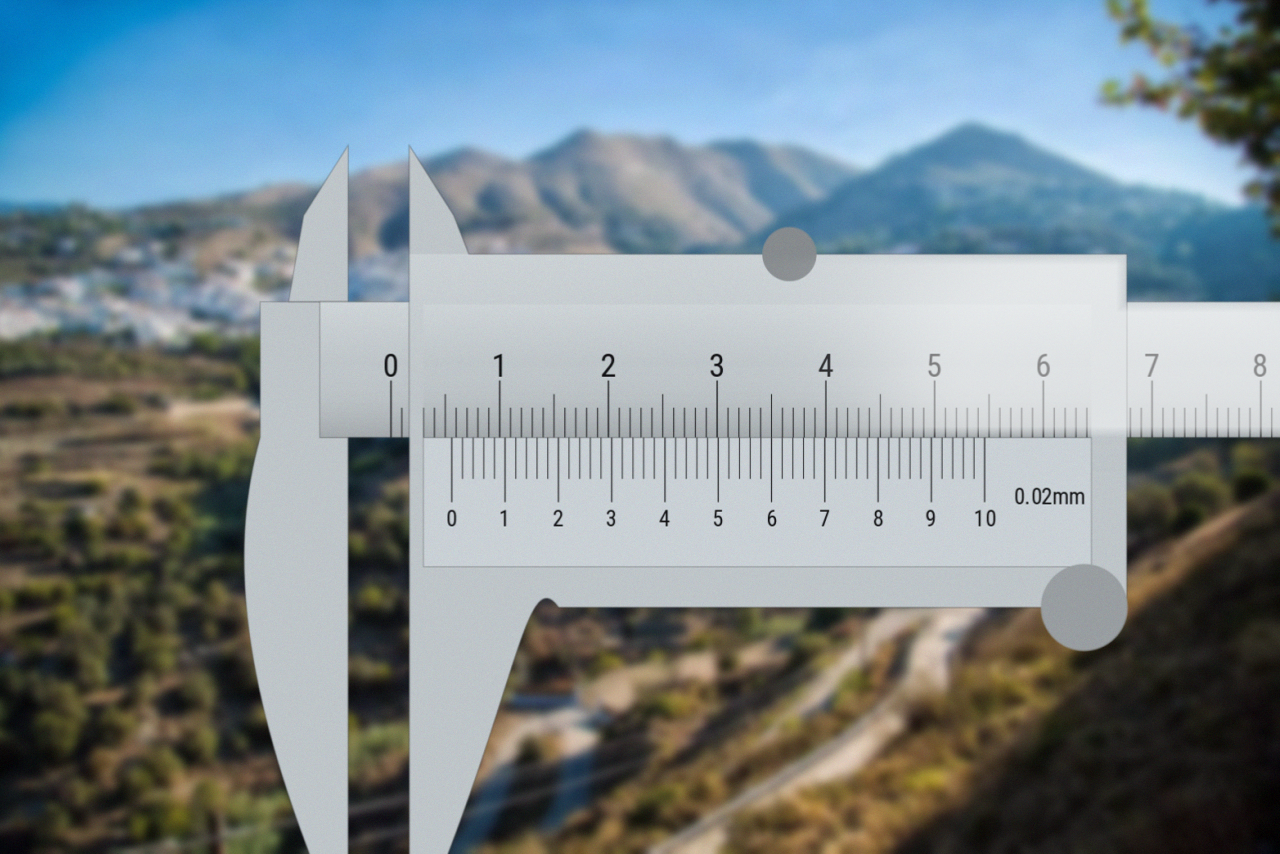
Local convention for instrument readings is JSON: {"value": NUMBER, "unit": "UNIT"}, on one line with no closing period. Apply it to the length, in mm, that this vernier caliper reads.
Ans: {"value": 5.6, "unit": "mm"}
